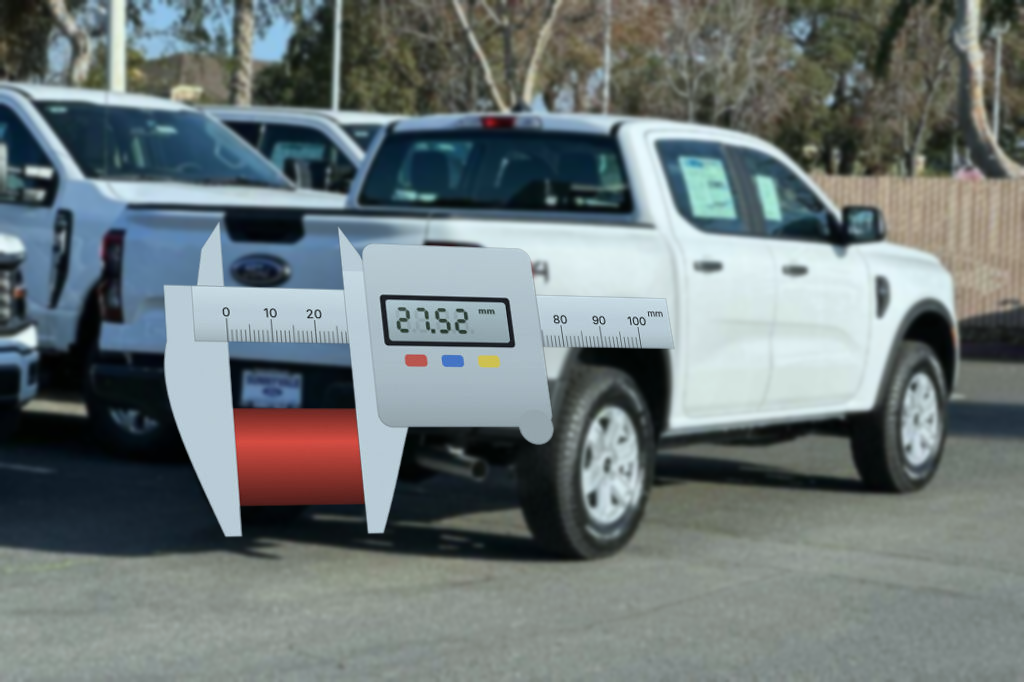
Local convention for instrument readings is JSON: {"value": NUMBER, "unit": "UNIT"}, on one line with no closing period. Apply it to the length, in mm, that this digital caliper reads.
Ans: {"value": 27.52, "unit": "mm"}
